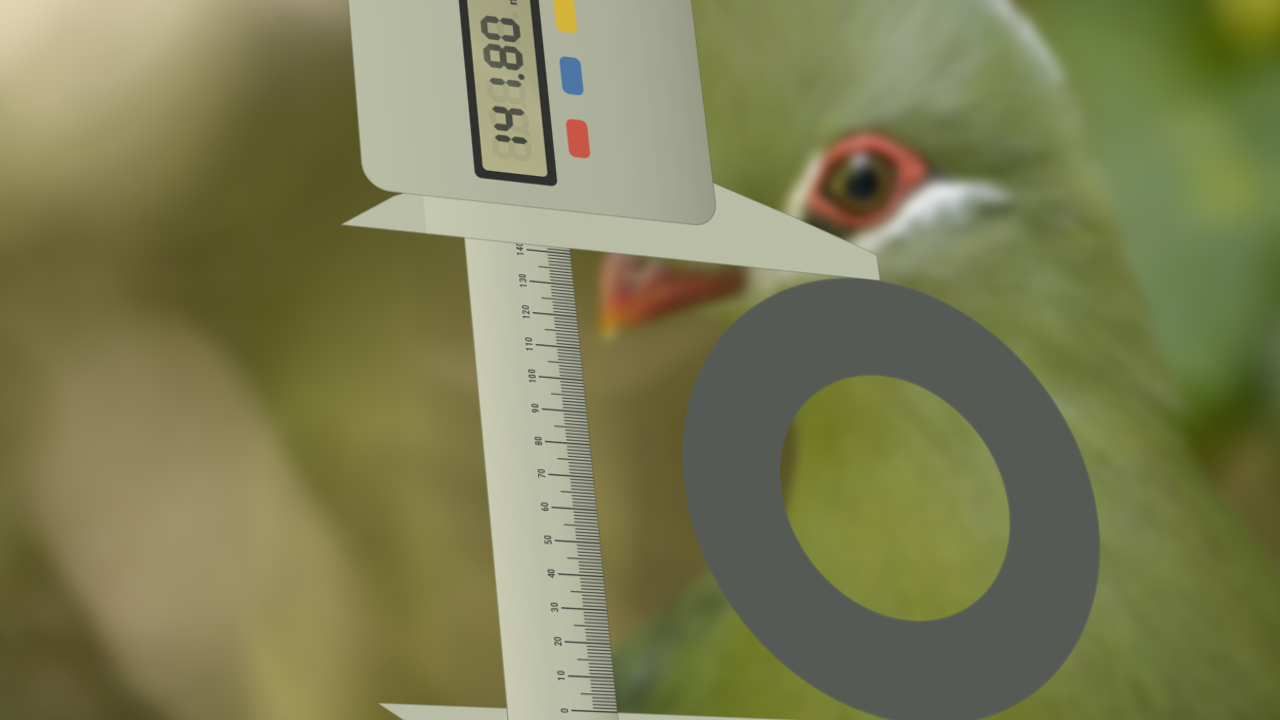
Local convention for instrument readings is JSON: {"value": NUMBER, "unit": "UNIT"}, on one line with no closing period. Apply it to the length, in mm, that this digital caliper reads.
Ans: {"value": 141.80, "unit": "mm"}
